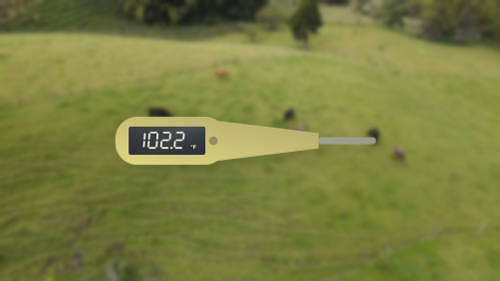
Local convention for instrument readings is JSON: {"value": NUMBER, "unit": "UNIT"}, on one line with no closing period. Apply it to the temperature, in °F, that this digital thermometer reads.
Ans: {"value": 102.2, "unit": "°F"}
